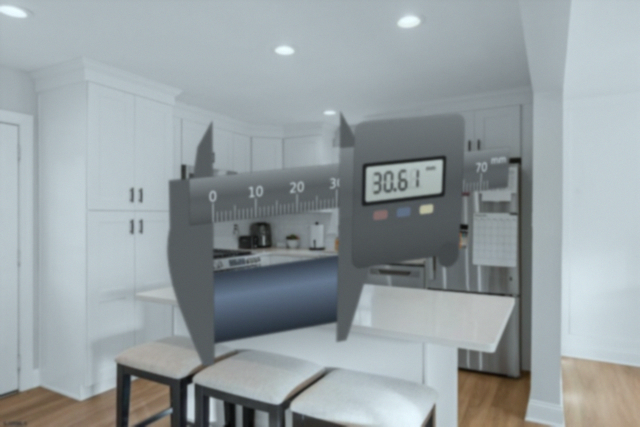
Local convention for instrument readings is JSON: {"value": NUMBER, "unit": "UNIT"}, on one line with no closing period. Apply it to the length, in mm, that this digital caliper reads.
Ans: {"value": 30.61, "unit": "mm"}
